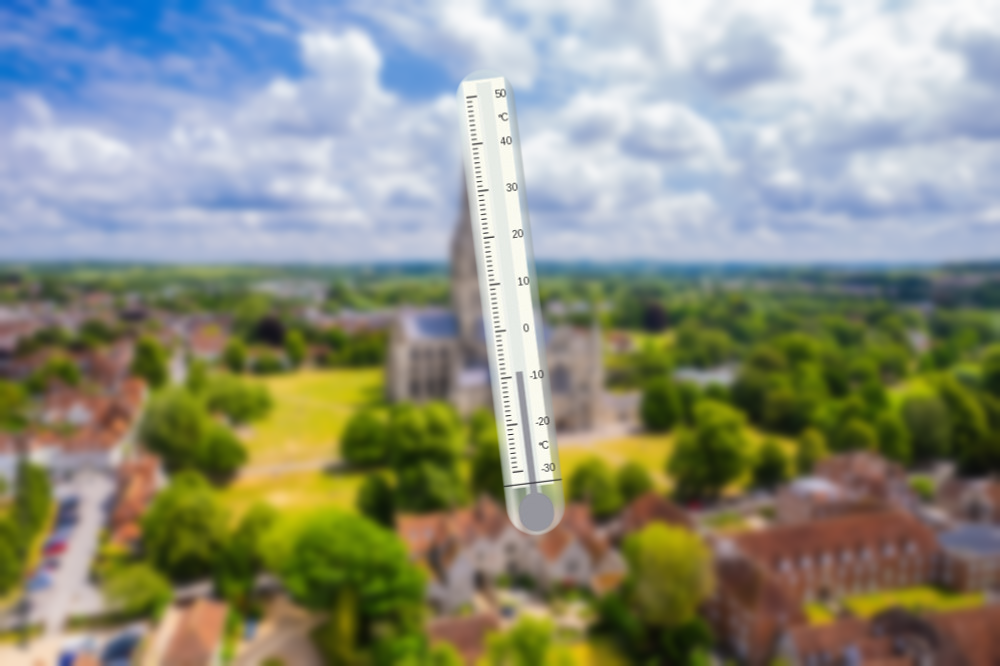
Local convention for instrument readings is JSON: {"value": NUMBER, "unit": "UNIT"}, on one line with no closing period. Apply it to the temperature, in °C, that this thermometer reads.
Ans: {"value": -9, "unit": "°C"}
